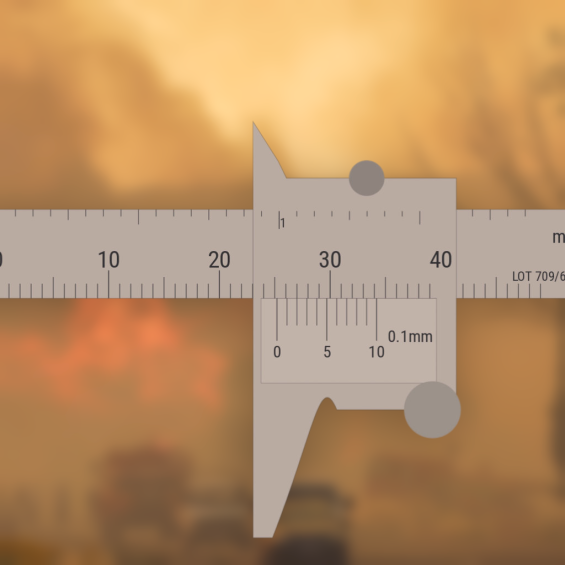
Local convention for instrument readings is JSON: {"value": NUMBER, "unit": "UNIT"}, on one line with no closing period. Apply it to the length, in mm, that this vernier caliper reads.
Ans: {"value": 25.2, "unit": "mm"}
